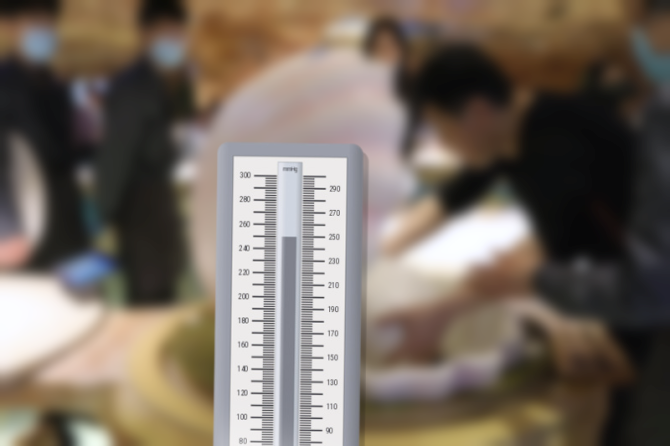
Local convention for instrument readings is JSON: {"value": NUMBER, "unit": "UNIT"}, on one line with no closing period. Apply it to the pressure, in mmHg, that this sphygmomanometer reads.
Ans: {"value": 250, "unit": "mmHg"}
